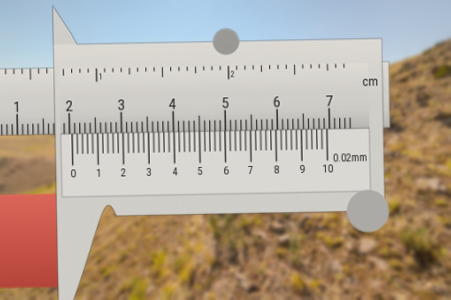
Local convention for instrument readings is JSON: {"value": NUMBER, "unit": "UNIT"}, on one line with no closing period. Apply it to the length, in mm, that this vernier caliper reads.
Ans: {"value": 20.5, "unit": "mm"}
